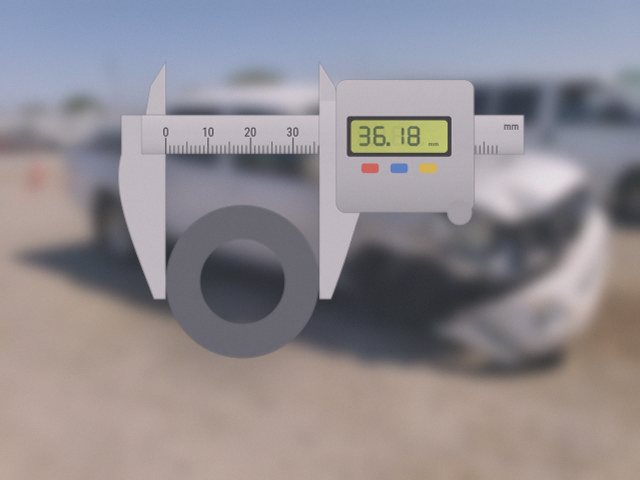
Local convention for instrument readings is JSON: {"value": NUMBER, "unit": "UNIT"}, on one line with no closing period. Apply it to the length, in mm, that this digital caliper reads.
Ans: {"value": 36.18, "unit": "mm"}
